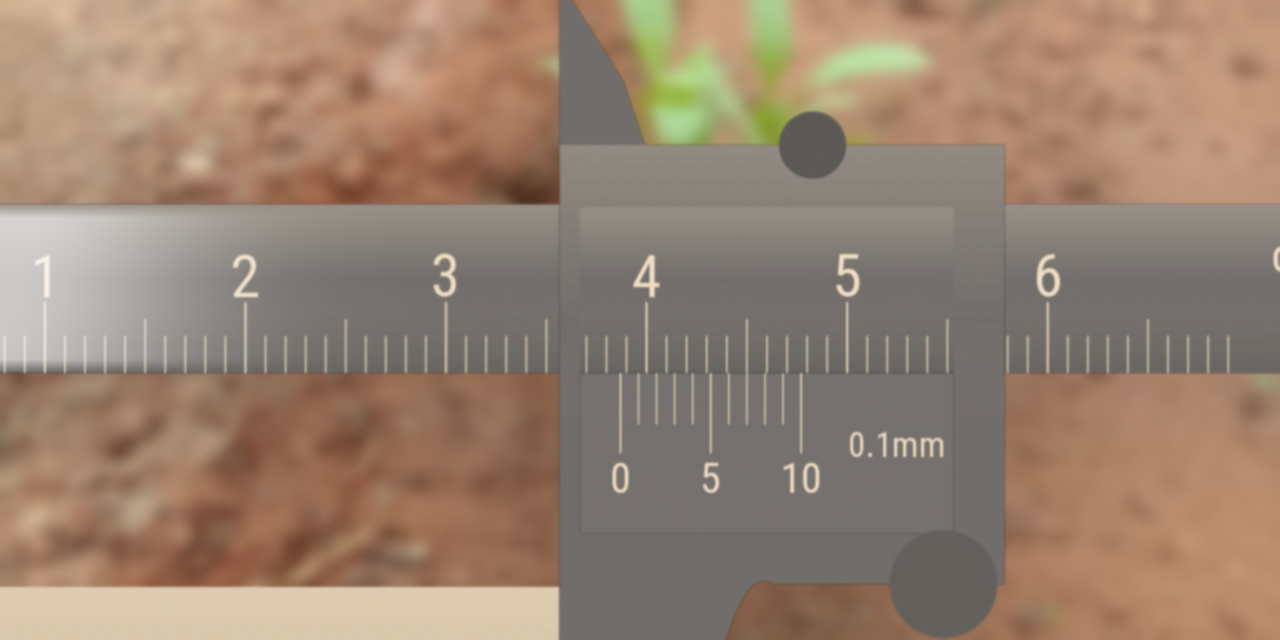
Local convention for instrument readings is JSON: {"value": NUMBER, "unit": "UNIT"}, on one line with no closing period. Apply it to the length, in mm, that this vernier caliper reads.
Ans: {"value": 38.7, "unit": "mm"}
